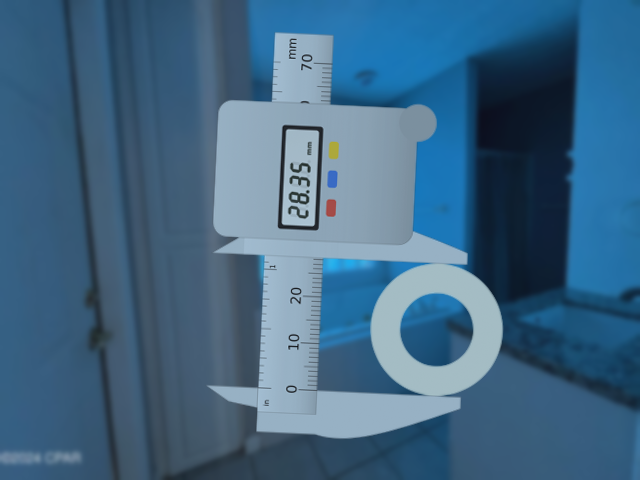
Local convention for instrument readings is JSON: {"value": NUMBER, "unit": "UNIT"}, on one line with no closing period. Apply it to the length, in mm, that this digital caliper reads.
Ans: {"value": 28.35, "unit": "mm"}
